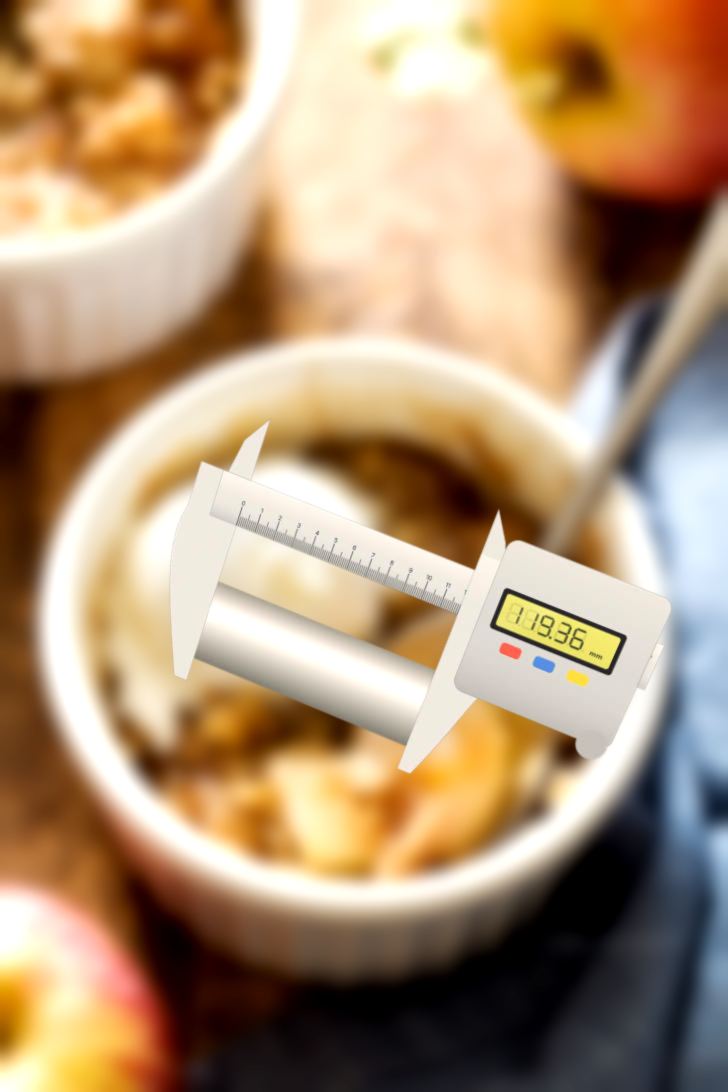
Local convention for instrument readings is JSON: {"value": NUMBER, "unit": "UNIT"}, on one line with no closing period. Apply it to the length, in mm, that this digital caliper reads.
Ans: {"value": 119.36, "unit": "mm"}
